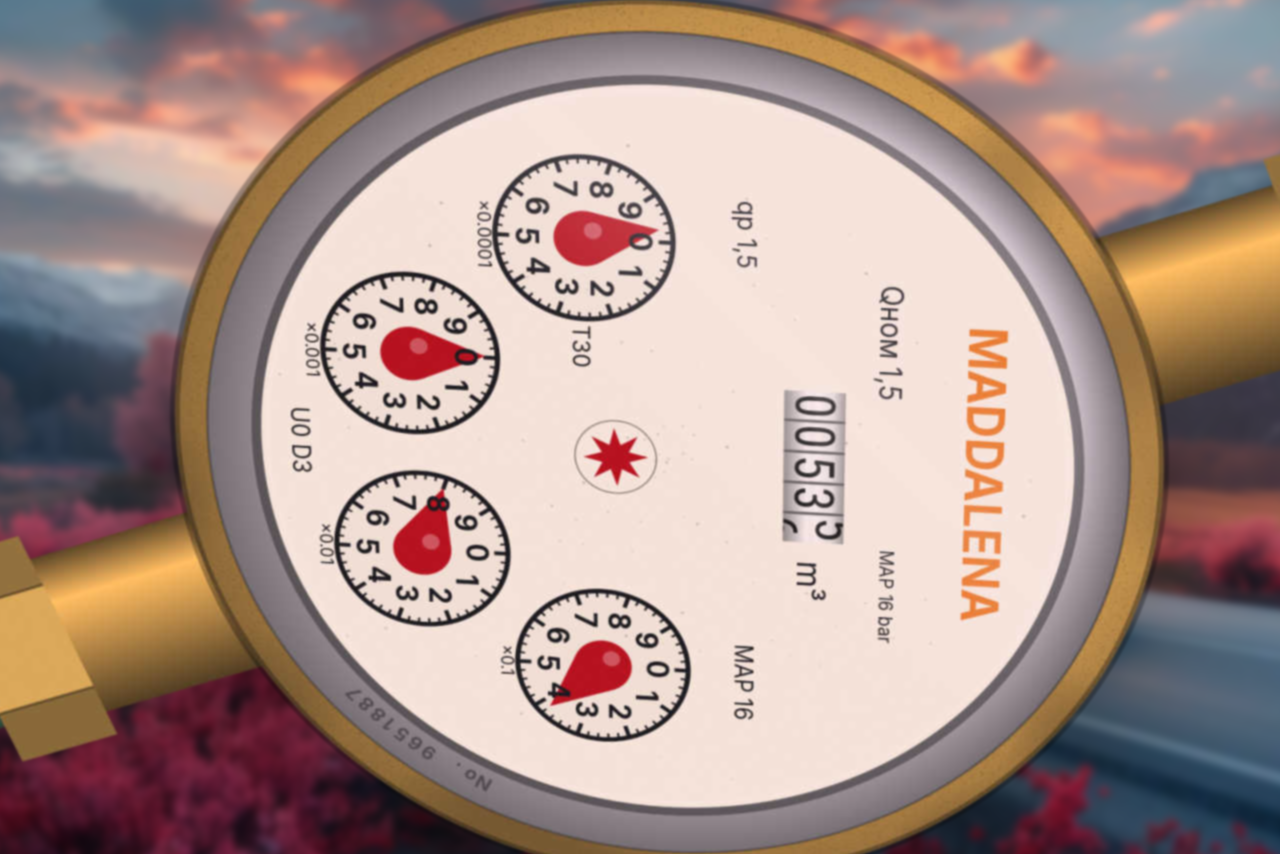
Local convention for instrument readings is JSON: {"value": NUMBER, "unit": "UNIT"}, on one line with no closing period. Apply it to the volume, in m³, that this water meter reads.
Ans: {"value": 535.3799, "unit": "m³"}
